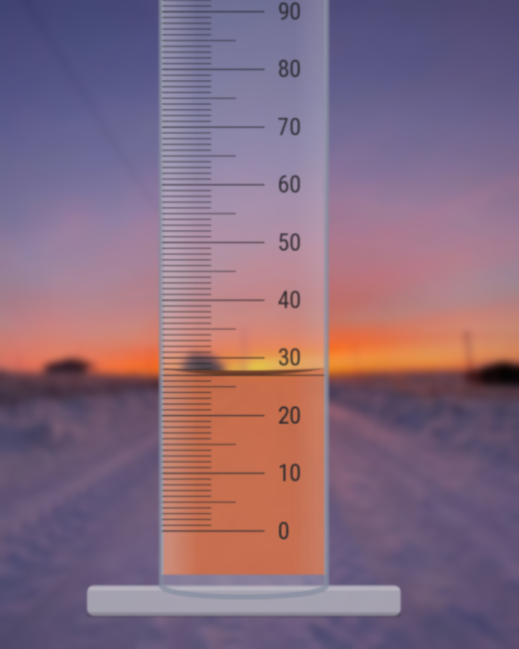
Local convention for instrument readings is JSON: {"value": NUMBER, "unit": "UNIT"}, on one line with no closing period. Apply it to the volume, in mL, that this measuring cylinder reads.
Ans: {"value": 27, "unit": "mL"}
